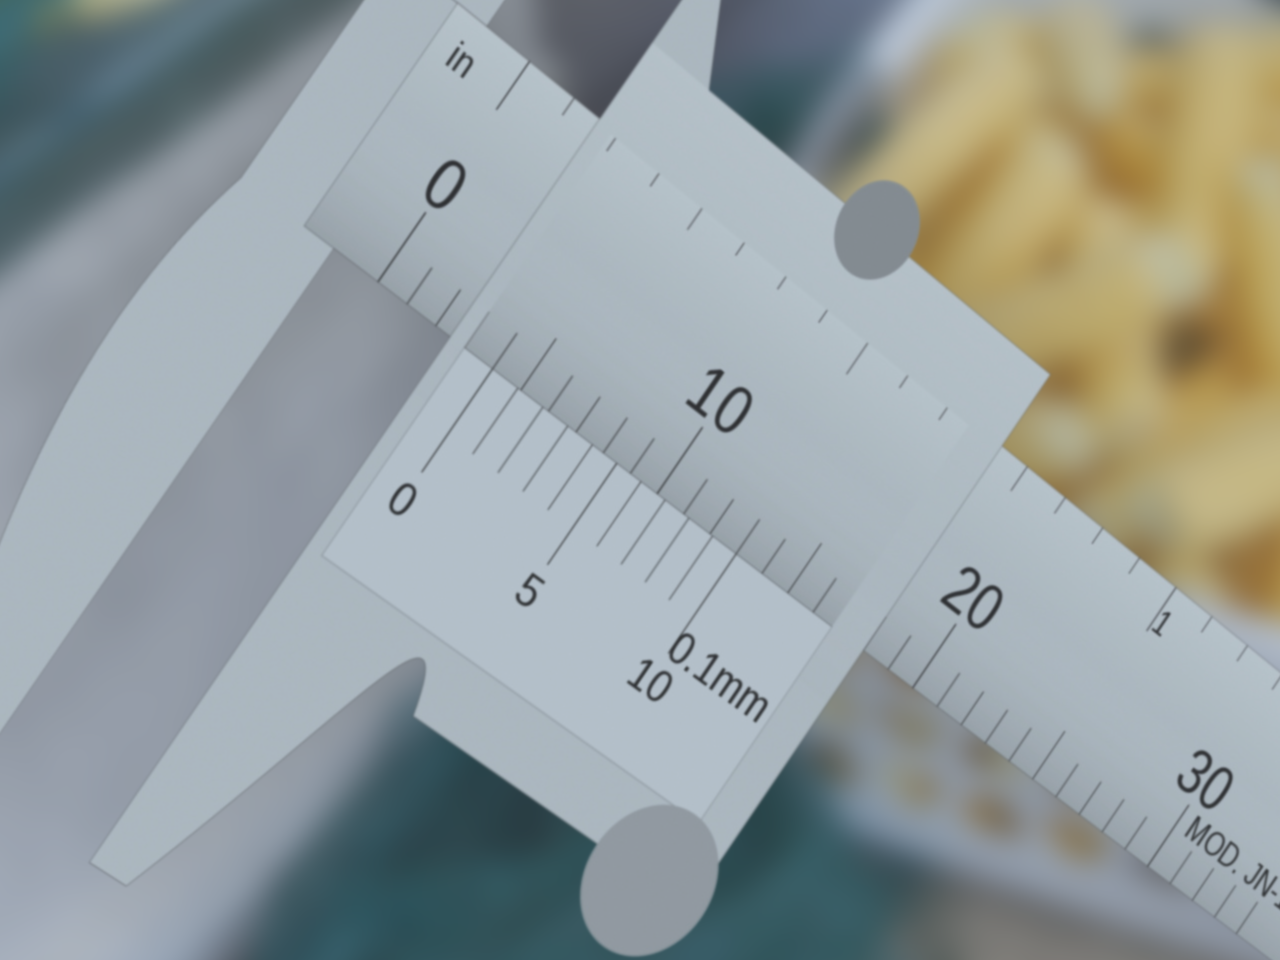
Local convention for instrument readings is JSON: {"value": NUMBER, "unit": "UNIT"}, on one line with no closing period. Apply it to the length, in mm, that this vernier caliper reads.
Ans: {"value": 4.0, "unit": "mm"}
